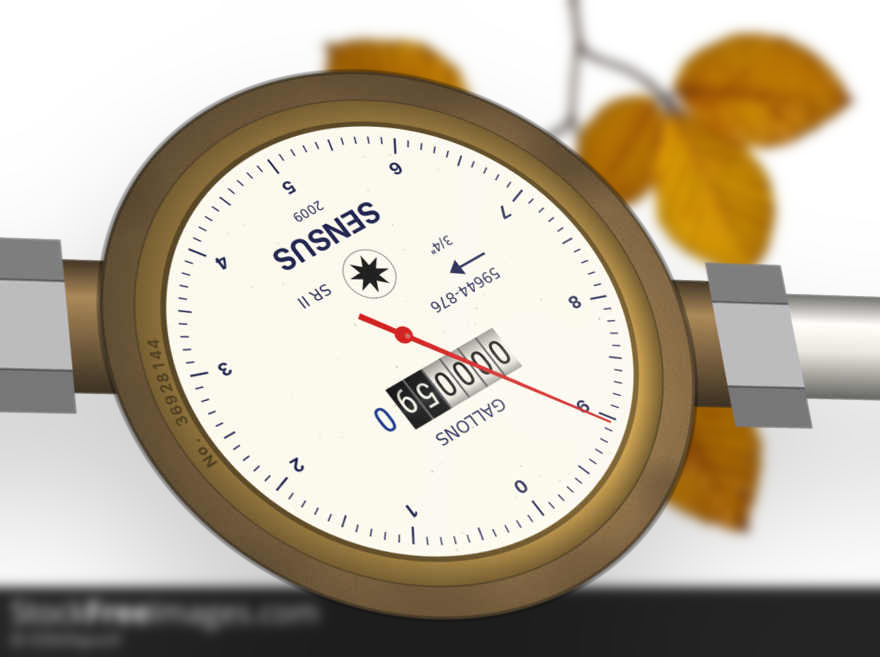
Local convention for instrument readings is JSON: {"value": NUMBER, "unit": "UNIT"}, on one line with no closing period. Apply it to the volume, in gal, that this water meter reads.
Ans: {"value": 589.0, "unit": "gal"}
